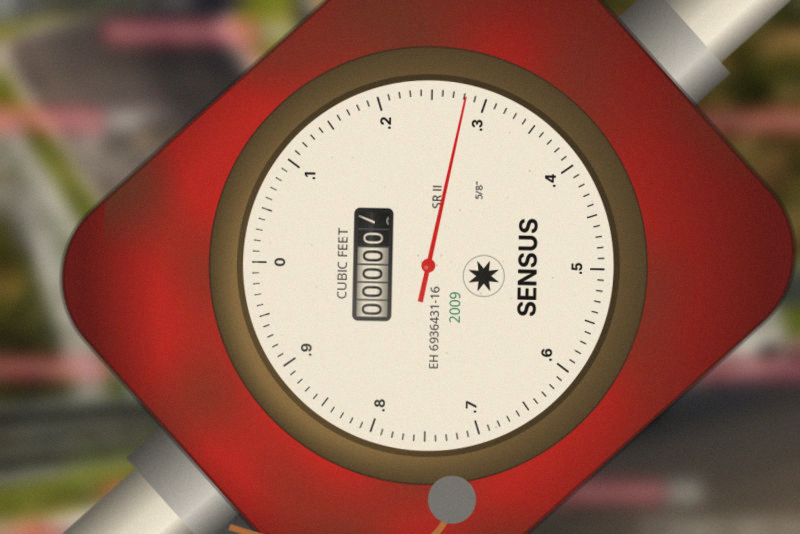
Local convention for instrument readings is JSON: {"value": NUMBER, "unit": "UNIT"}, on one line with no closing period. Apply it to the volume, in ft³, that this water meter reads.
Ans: {"value": 7.28, "unit": "ft³"}
